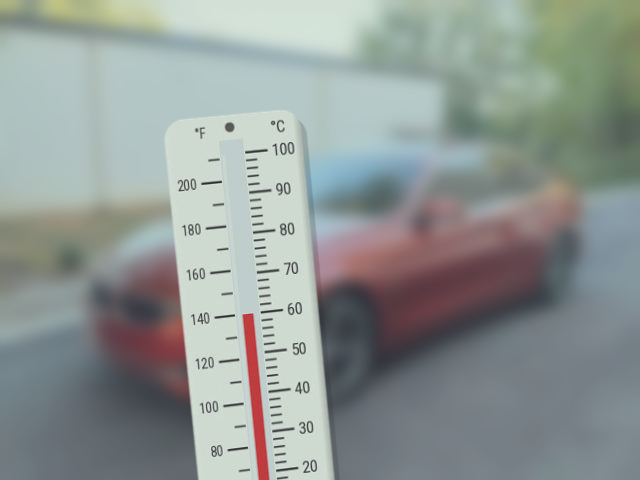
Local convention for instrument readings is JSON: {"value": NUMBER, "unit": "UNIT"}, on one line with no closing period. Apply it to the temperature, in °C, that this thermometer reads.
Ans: {"value": 60, "unit": "°C"}
